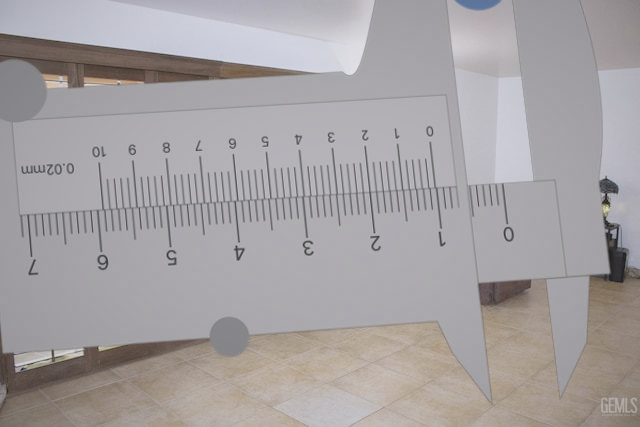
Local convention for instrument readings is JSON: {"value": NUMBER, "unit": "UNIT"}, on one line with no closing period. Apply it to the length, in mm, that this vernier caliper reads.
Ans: {"value": 10.2, "unit": "mm"}
